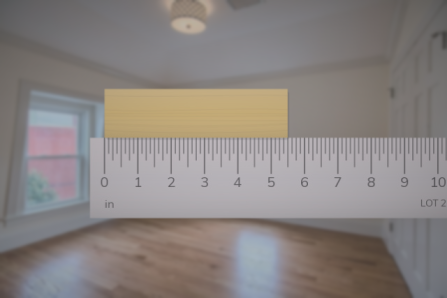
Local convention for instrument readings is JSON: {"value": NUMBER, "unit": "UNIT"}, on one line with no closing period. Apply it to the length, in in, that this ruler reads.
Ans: {"value": 5.5, "unit": "in"}
